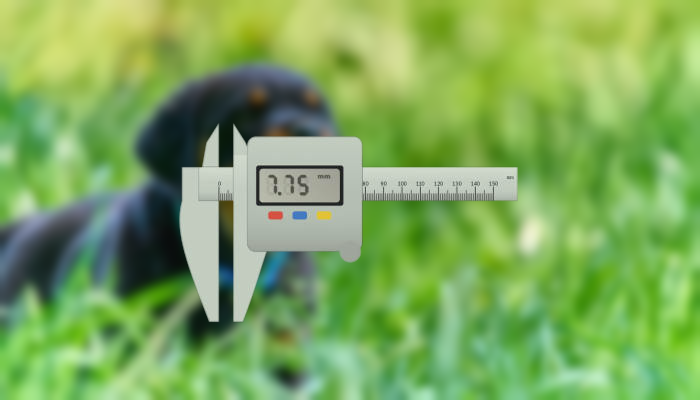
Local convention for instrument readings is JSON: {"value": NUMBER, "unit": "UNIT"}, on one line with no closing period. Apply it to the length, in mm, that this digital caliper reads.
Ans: {"value": 7.75, "unit": "mm"}
